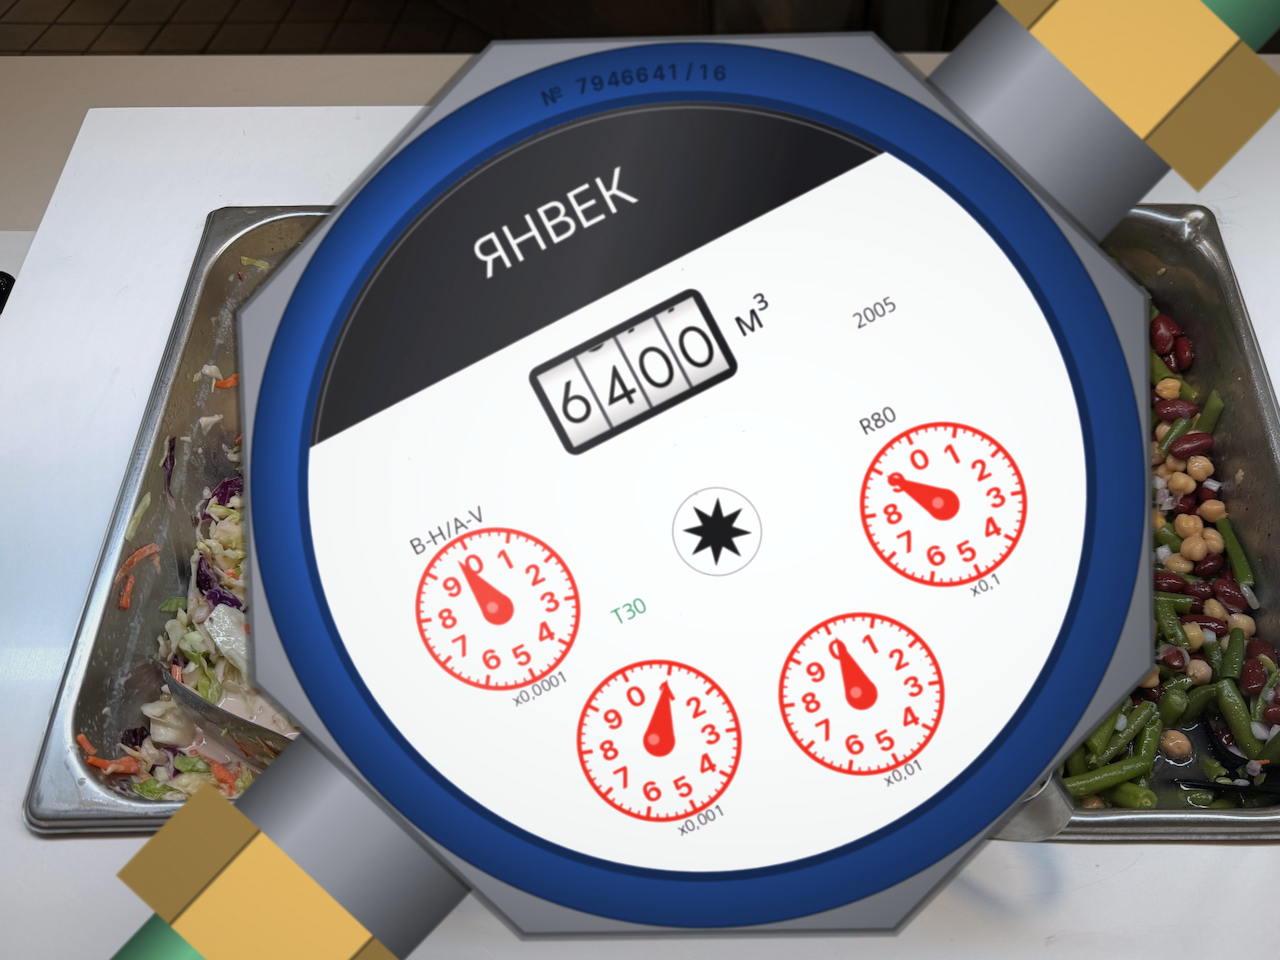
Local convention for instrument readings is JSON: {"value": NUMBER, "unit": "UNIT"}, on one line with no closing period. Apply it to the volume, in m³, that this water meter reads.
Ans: {"value": 6399.9009, "unit": "m³"}
